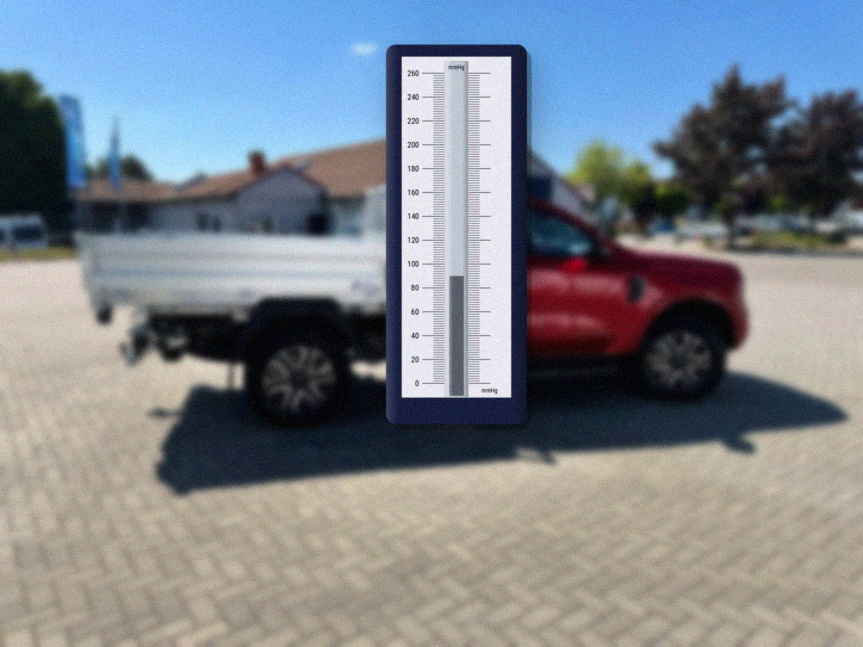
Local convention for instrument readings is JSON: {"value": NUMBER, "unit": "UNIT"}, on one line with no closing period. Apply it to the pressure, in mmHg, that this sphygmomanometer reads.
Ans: {"value": 90, "unit": "mmHg"}
